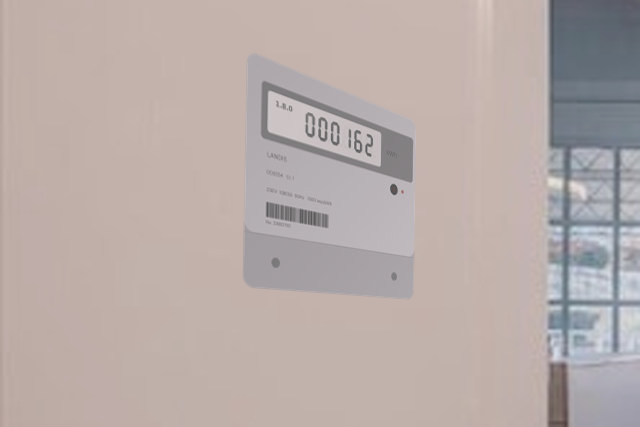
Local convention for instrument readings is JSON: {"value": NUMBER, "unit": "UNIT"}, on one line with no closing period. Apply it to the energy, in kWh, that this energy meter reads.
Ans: {"value": 162, "unit": "kWh"}
